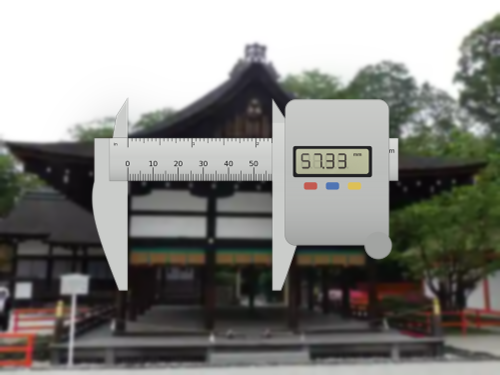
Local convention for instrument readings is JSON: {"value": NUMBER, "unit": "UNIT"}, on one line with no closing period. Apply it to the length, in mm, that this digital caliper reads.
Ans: {"value": 57.33, "unit": "mm"}
